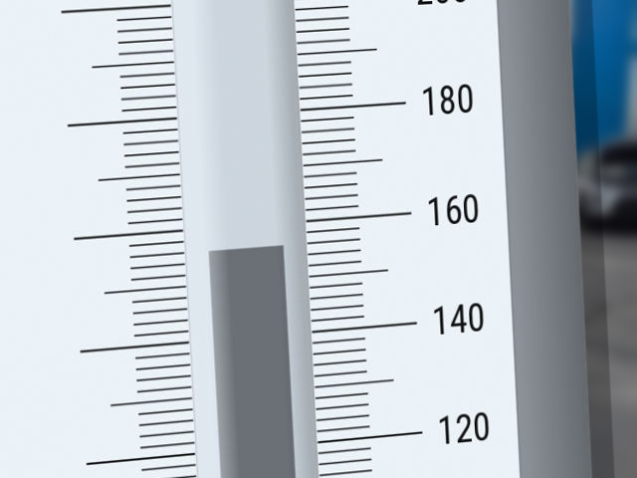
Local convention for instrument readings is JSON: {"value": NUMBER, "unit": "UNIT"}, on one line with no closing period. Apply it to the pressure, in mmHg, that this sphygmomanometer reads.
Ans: {"value": 156, "unit": "mmHg"}
